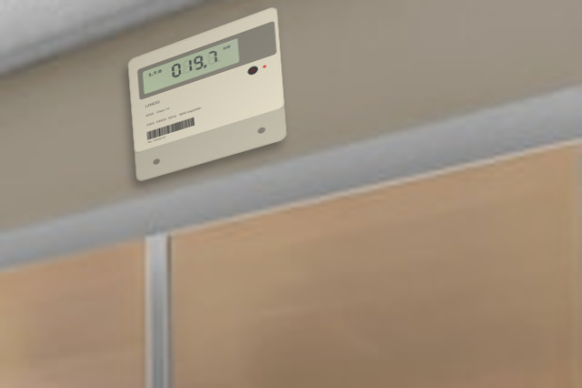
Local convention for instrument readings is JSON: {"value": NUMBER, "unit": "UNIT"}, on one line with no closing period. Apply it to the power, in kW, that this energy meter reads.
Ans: {"value": 19.7, "unit": "kW"}
